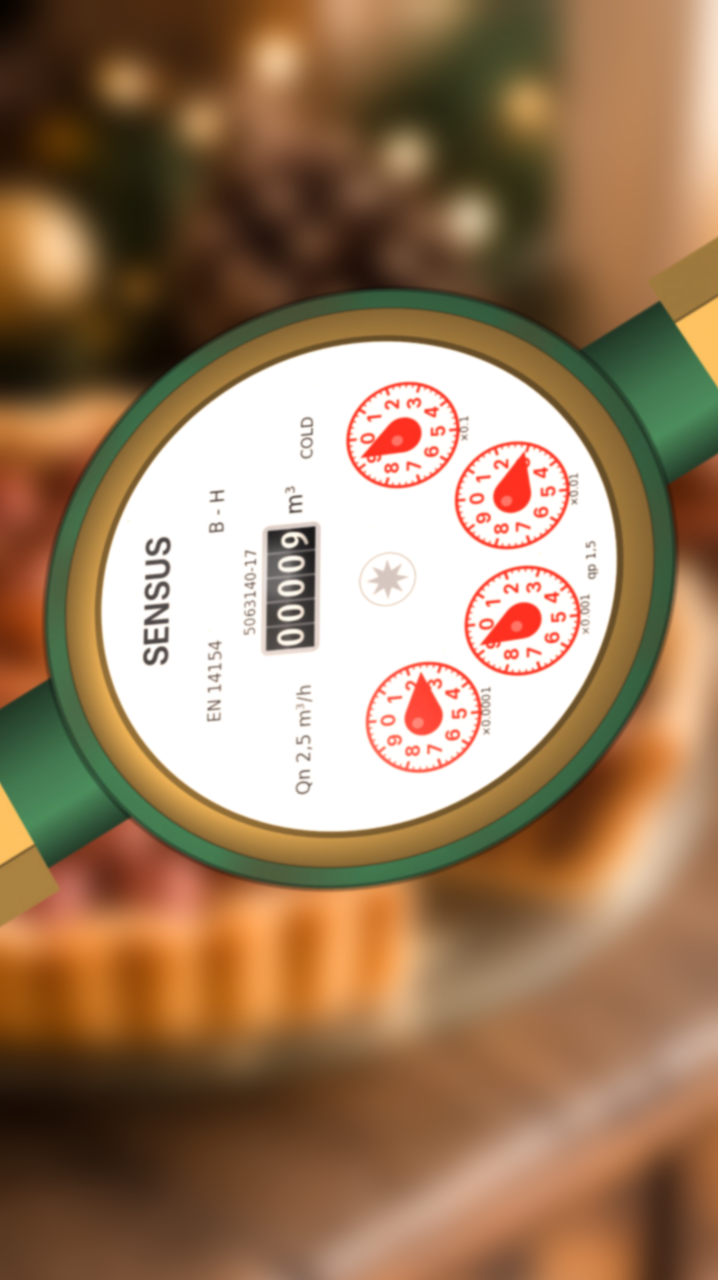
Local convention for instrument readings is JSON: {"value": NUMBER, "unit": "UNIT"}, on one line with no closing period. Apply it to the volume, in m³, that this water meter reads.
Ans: {"value": 8.9292, "unit": "m³"}
